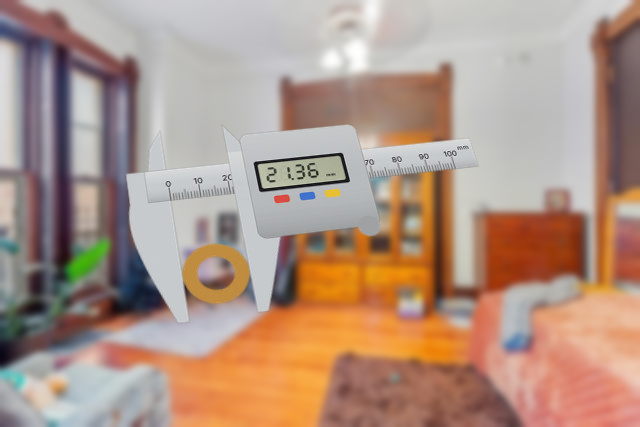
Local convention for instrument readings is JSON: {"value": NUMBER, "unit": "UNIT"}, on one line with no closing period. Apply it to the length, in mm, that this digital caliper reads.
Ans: {"value": 21.36, "unit": "mm"}
